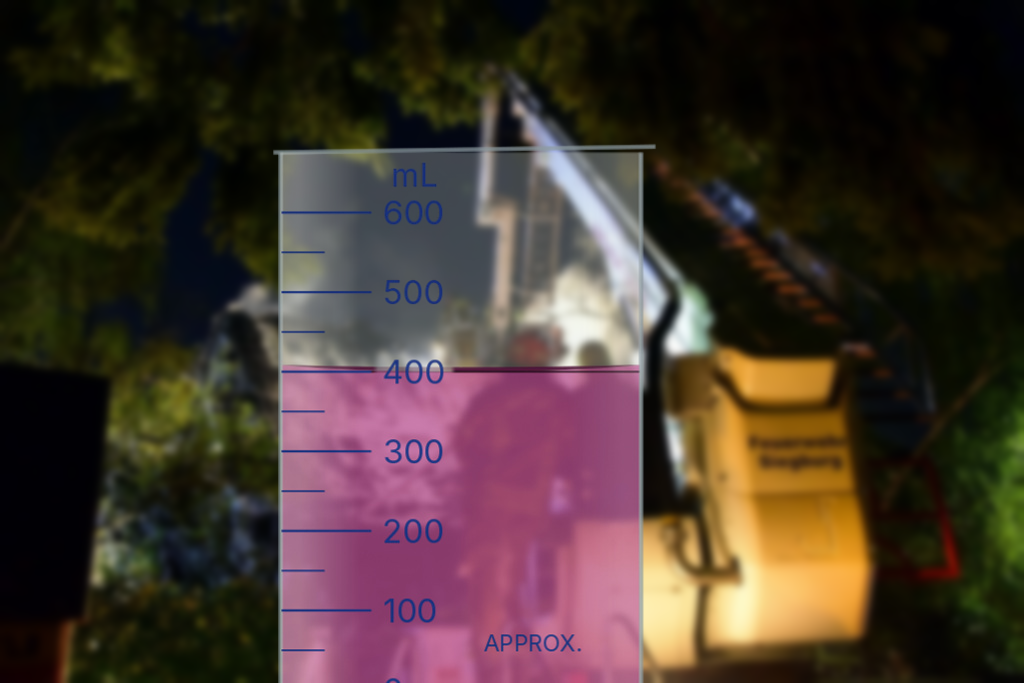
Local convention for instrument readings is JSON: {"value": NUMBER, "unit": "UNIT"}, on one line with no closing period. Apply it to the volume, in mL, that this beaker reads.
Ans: {"value": 400, "unit": "mL"}
